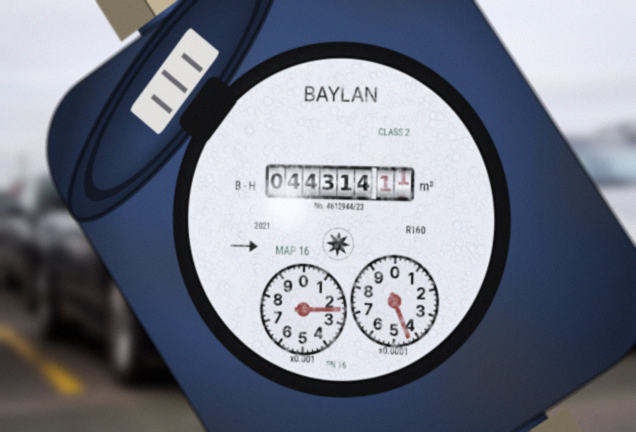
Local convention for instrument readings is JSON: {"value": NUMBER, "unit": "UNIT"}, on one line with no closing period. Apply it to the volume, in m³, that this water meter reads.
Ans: {"value": 44314.1124, "unit": "m³"}
